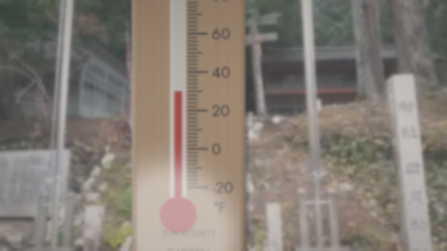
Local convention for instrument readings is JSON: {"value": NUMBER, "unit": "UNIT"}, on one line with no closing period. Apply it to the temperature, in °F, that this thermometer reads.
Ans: {"value": 30, "unit": "°F"}
